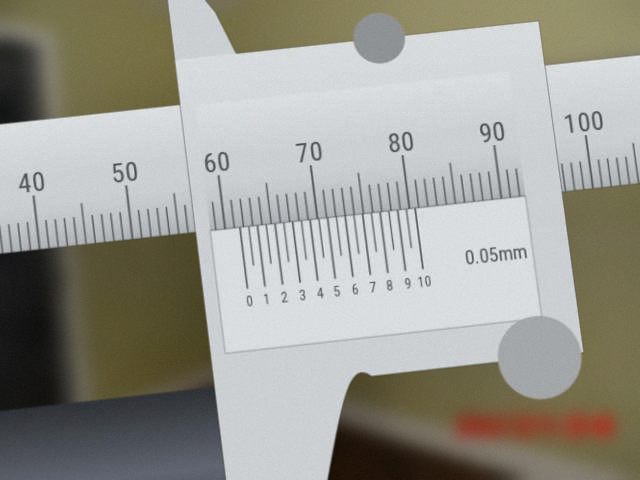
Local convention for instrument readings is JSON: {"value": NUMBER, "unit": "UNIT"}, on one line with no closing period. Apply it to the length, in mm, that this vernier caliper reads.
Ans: {"value": 61.6, "unit": "mm"}
